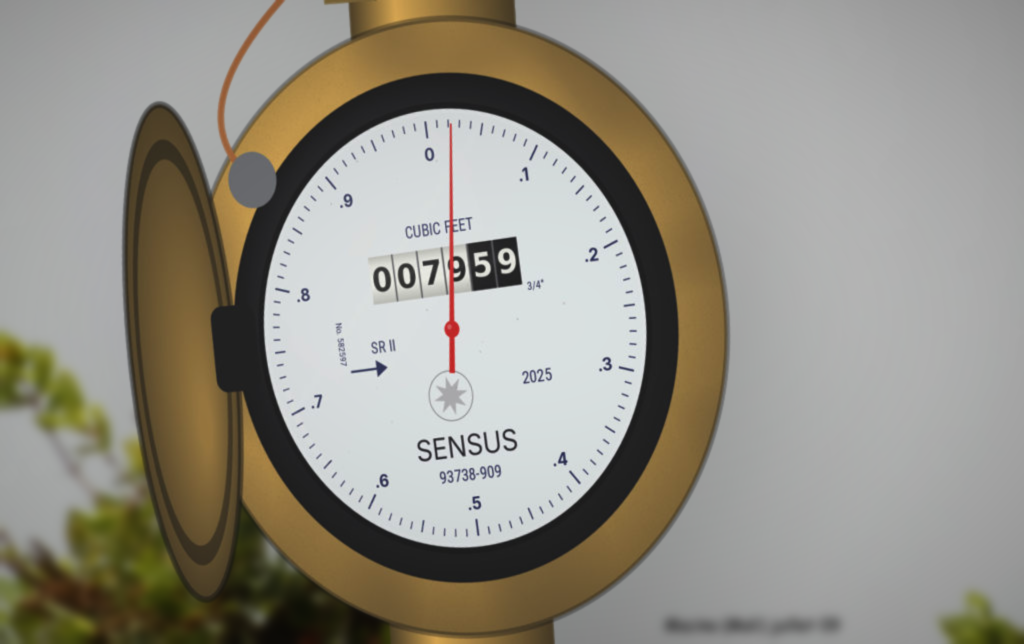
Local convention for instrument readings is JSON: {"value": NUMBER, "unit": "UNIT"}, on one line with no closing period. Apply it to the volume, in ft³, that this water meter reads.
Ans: {"value": 7959.02, "unit": "ft³"}
